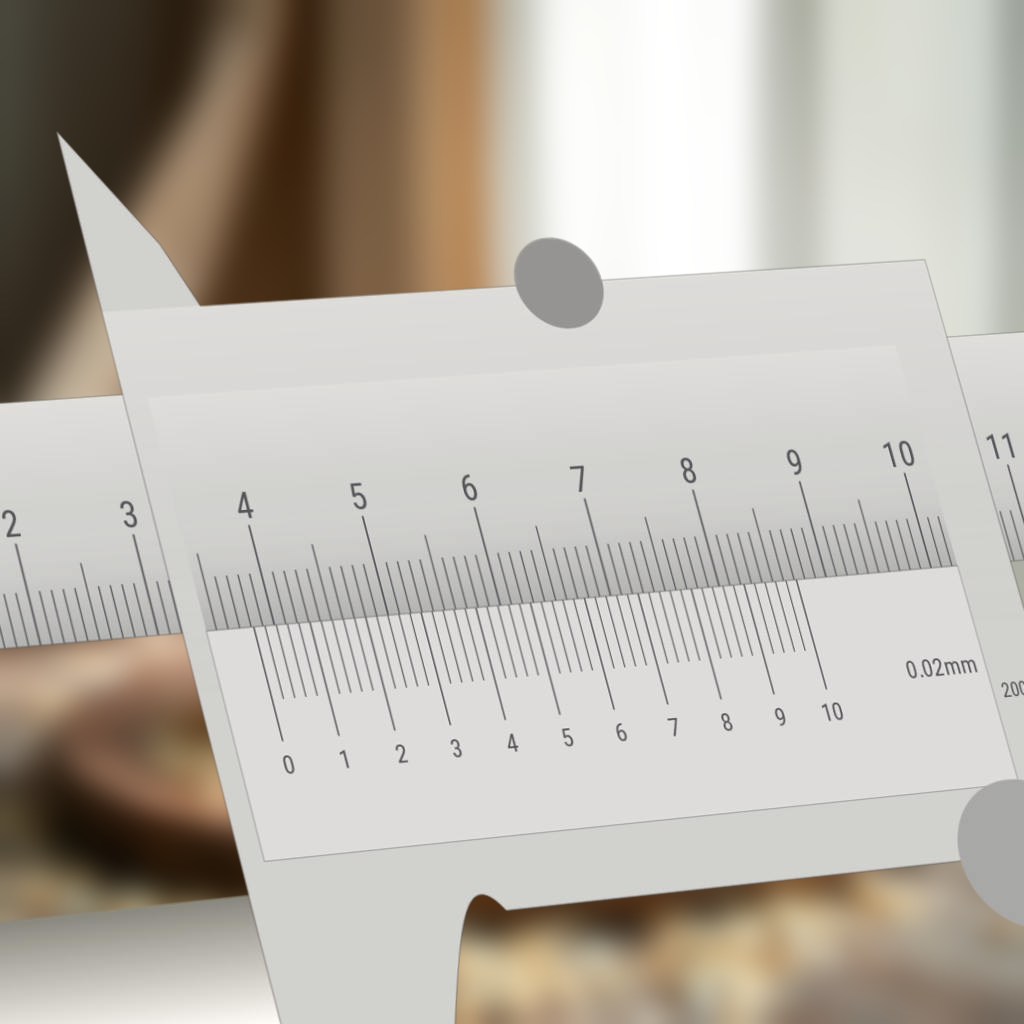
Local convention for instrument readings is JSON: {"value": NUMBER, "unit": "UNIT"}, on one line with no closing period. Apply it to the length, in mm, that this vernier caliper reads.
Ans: {"value": 38.2, "unit": "mm"}
